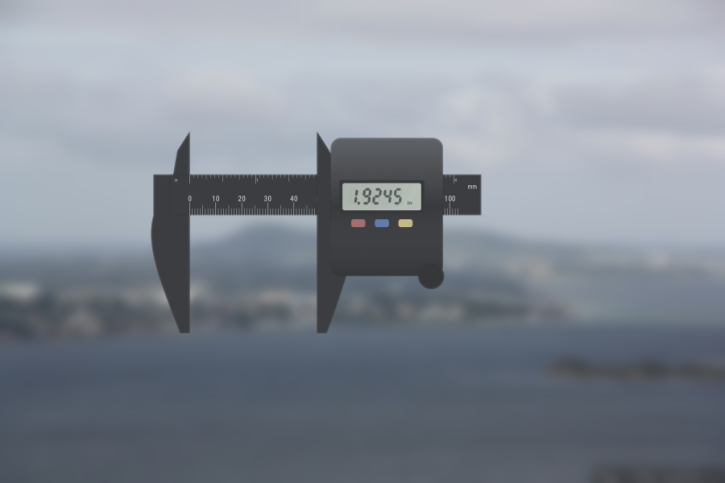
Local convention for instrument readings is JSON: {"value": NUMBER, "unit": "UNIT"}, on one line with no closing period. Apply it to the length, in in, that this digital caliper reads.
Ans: {"value": 1.9245, "unit": "in"}
